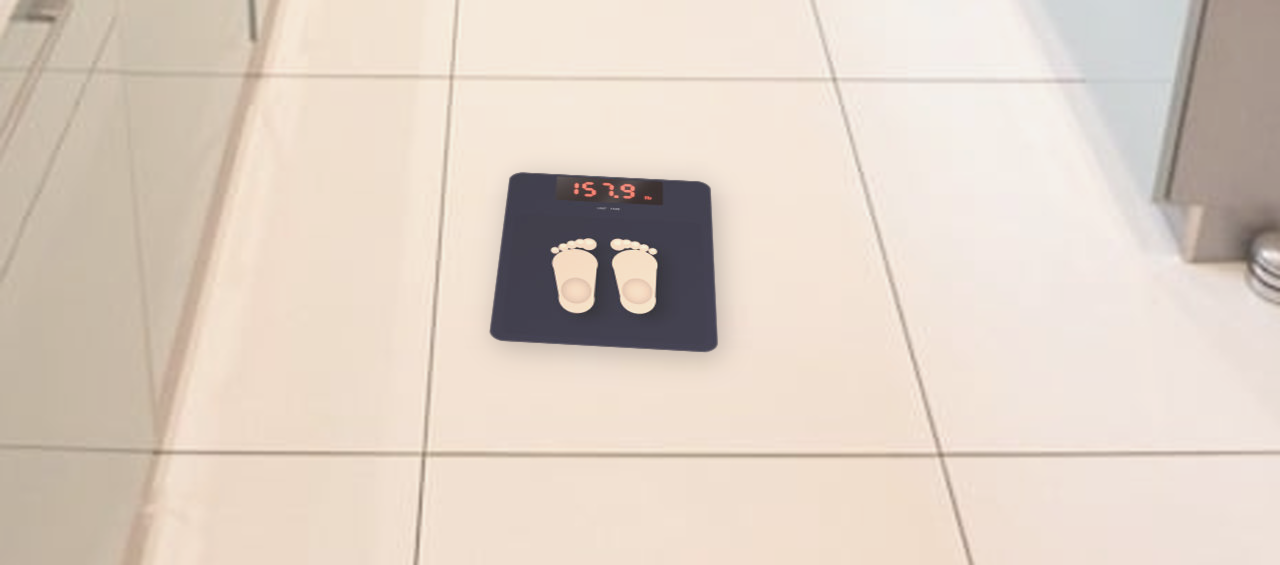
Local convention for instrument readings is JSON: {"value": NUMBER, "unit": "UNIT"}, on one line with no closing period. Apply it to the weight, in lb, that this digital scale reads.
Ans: {"value": 157.9, "unit": "lb"}
